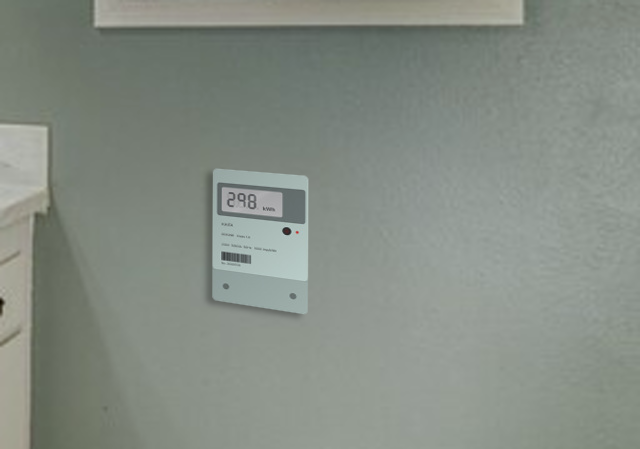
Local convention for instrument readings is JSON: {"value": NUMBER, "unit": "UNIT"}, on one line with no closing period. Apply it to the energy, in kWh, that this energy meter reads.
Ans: {"value": 298, "unit": "kWh"}
